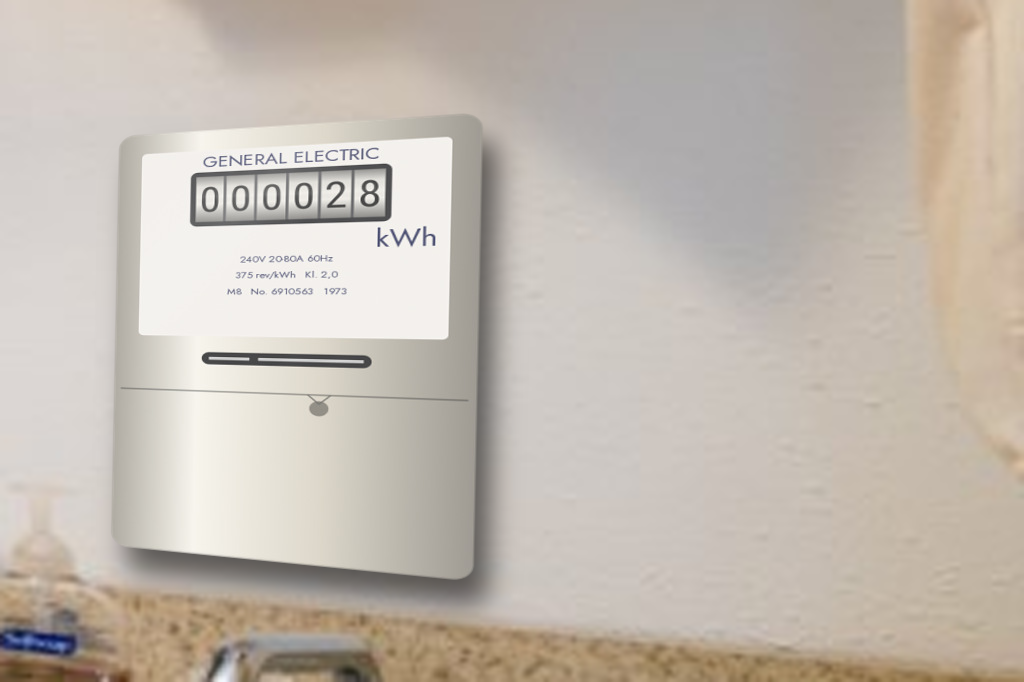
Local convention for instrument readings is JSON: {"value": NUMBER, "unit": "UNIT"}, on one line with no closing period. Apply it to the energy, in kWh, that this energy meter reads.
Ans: {"value": 28, "unit": "kWh"}
